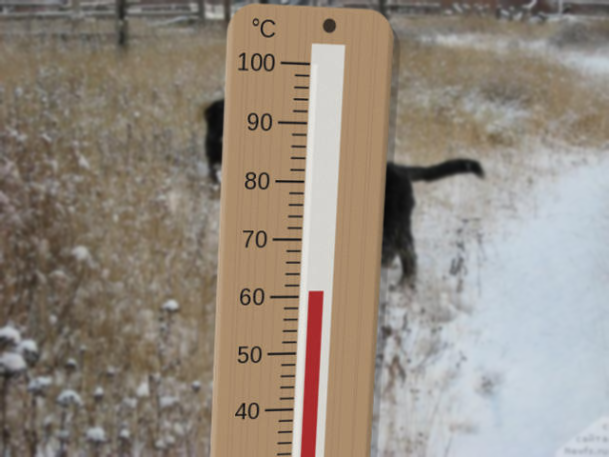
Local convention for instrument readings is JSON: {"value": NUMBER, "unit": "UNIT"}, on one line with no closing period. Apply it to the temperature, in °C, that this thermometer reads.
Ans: {"value": 61, "unit": "°C"}
